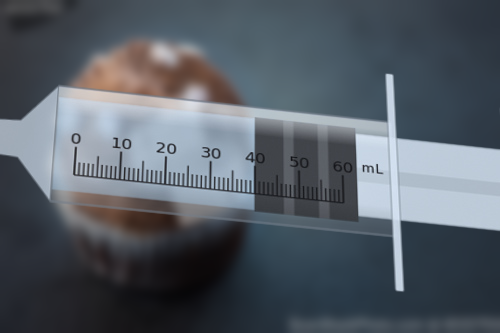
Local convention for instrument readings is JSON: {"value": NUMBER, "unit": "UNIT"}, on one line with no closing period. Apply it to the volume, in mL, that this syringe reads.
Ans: {"value": 40, "unit": "mL"}
